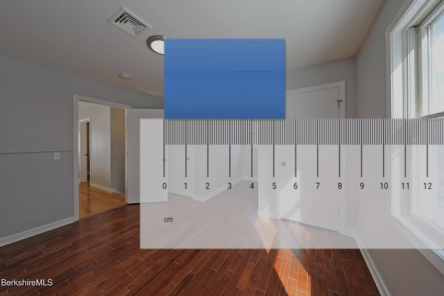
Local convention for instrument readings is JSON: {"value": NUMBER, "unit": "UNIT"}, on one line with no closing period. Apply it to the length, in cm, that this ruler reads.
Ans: {"value": 5.5, "unit": "cm"}
